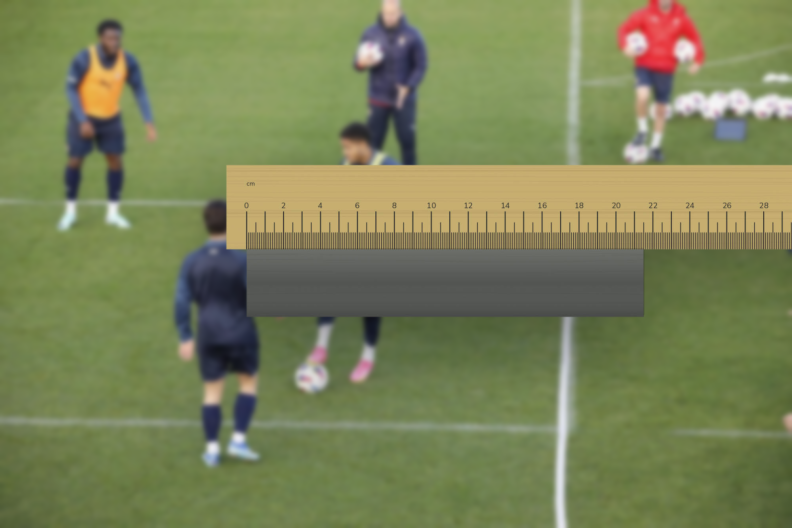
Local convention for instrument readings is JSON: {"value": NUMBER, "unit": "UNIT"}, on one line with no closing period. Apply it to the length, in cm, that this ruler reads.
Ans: {"value": 21.5, "unit": "cm"}
